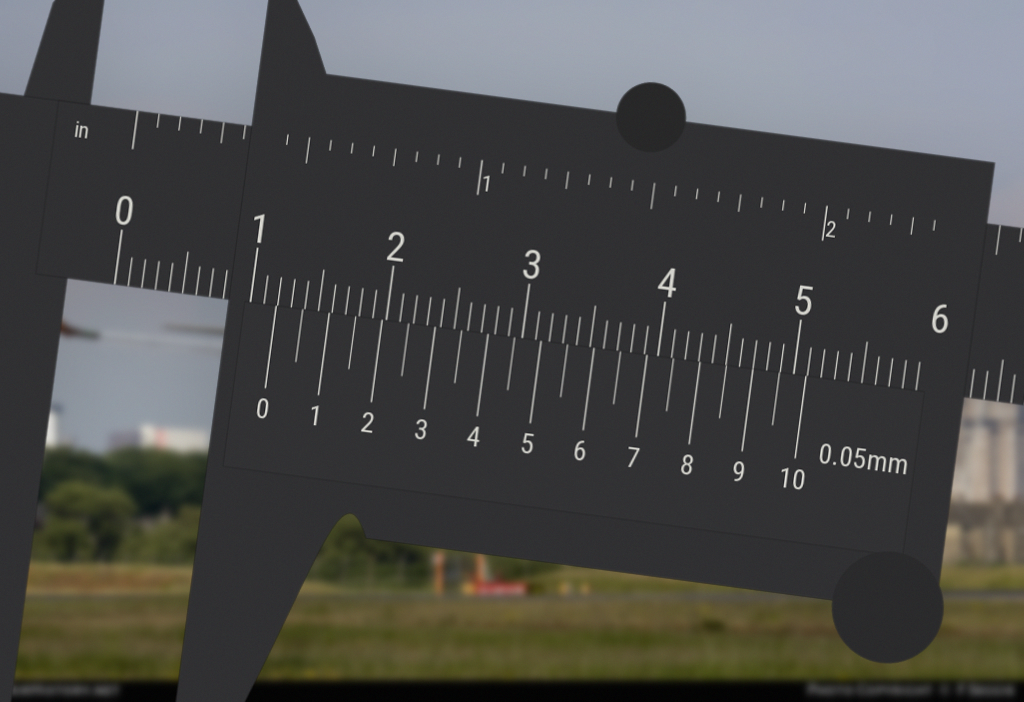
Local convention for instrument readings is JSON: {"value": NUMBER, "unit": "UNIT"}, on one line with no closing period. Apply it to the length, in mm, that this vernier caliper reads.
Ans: {"value": 11.9, "unit": "mm"}
